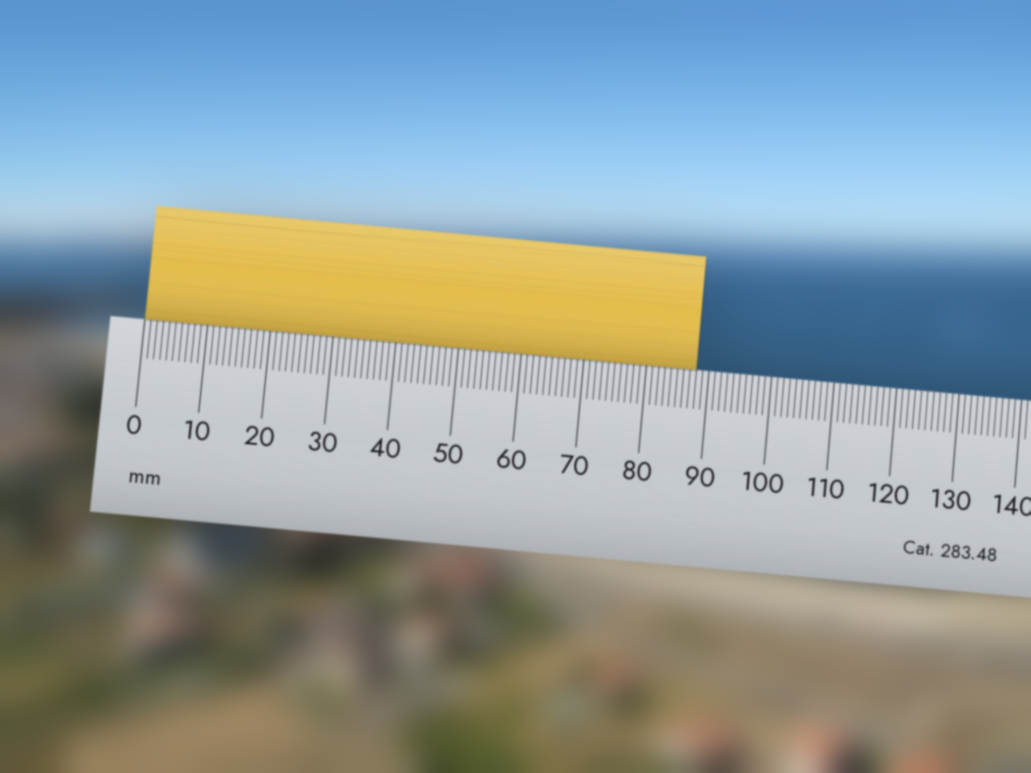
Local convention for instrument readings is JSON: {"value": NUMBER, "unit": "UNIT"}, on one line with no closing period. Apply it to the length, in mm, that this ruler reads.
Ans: {"value": 88, "unit": "mm"}
